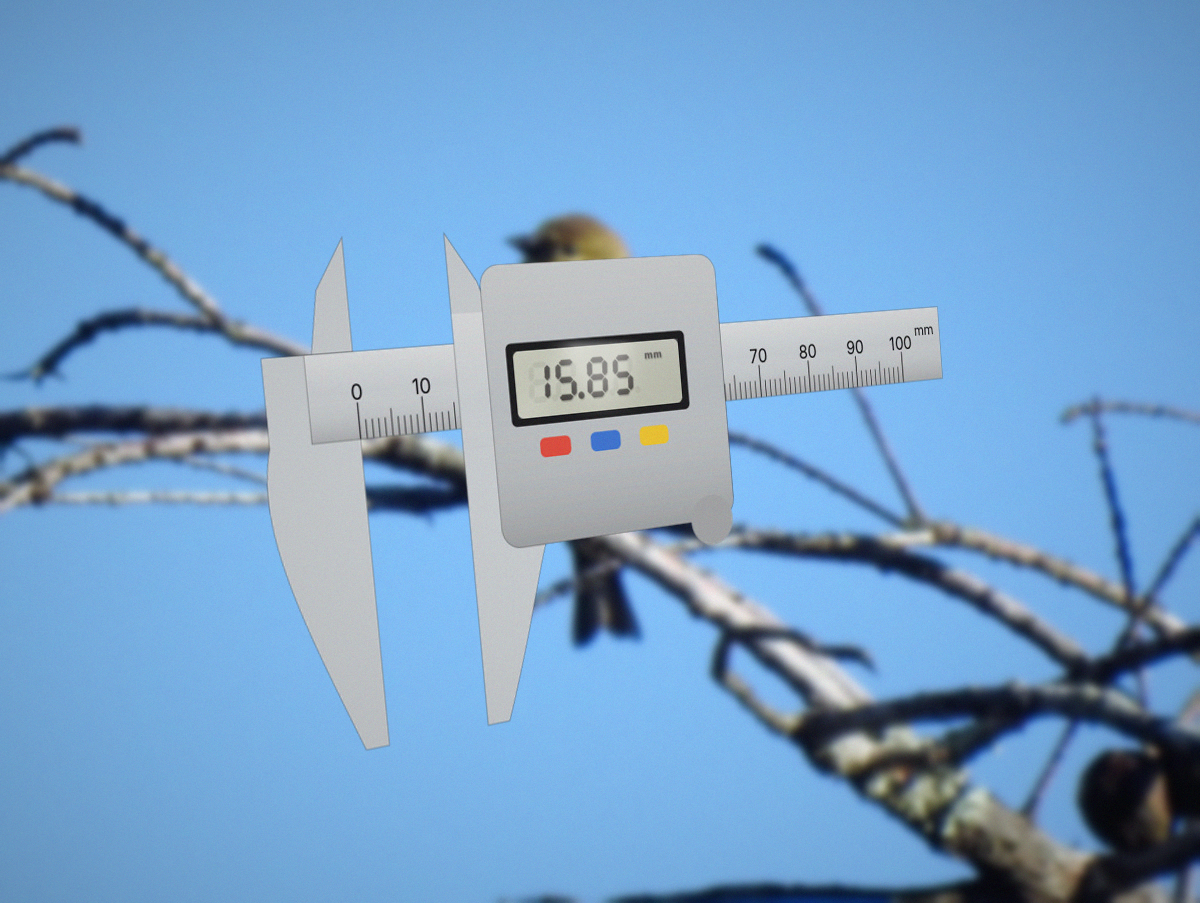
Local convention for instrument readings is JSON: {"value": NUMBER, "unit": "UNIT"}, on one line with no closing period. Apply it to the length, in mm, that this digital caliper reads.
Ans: {"value": 15.85, "unit": "mm"}
